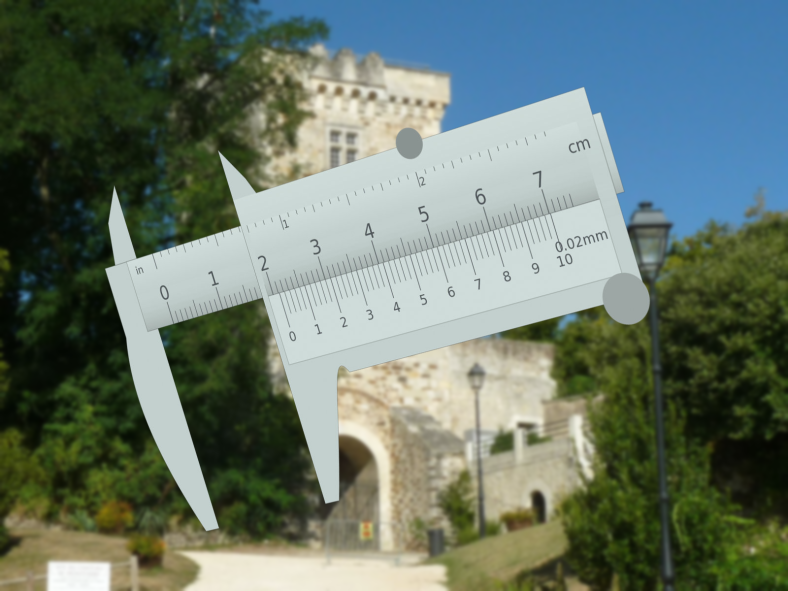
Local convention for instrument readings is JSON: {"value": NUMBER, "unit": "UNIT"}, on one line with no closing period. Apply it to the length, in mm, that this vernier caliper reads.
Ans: {"value": 21.2, "unit": "mm"}
